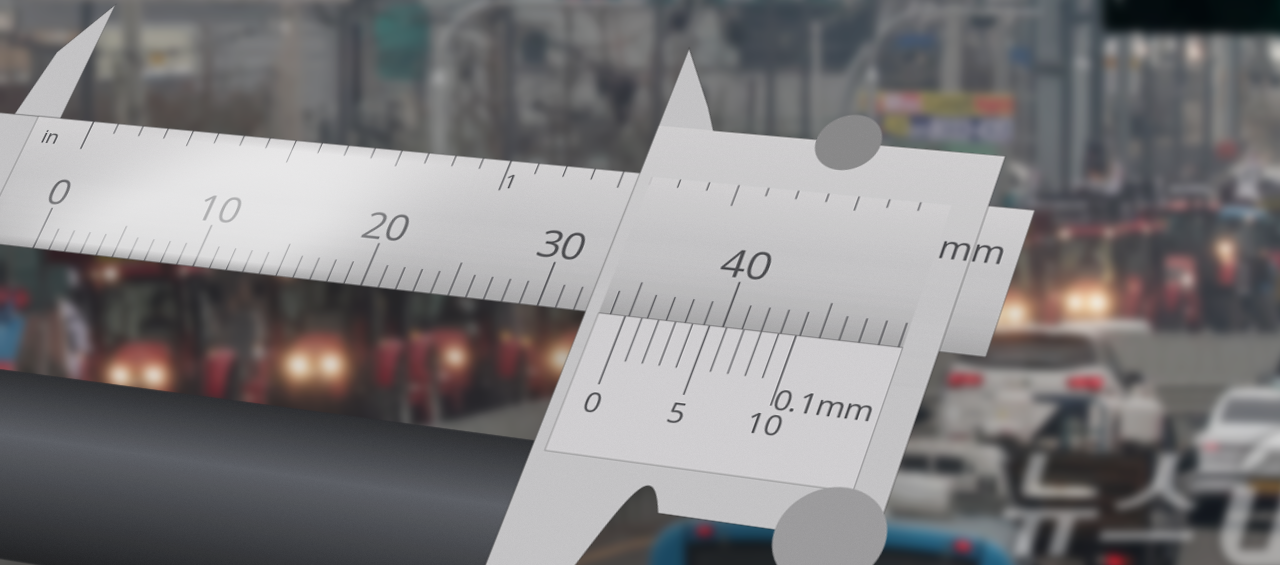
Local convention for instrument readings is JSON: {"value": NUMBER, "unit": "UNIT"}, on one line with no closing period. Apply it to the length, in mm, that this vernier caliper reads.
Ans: {"value": 34.8, "unit": "mm"}
